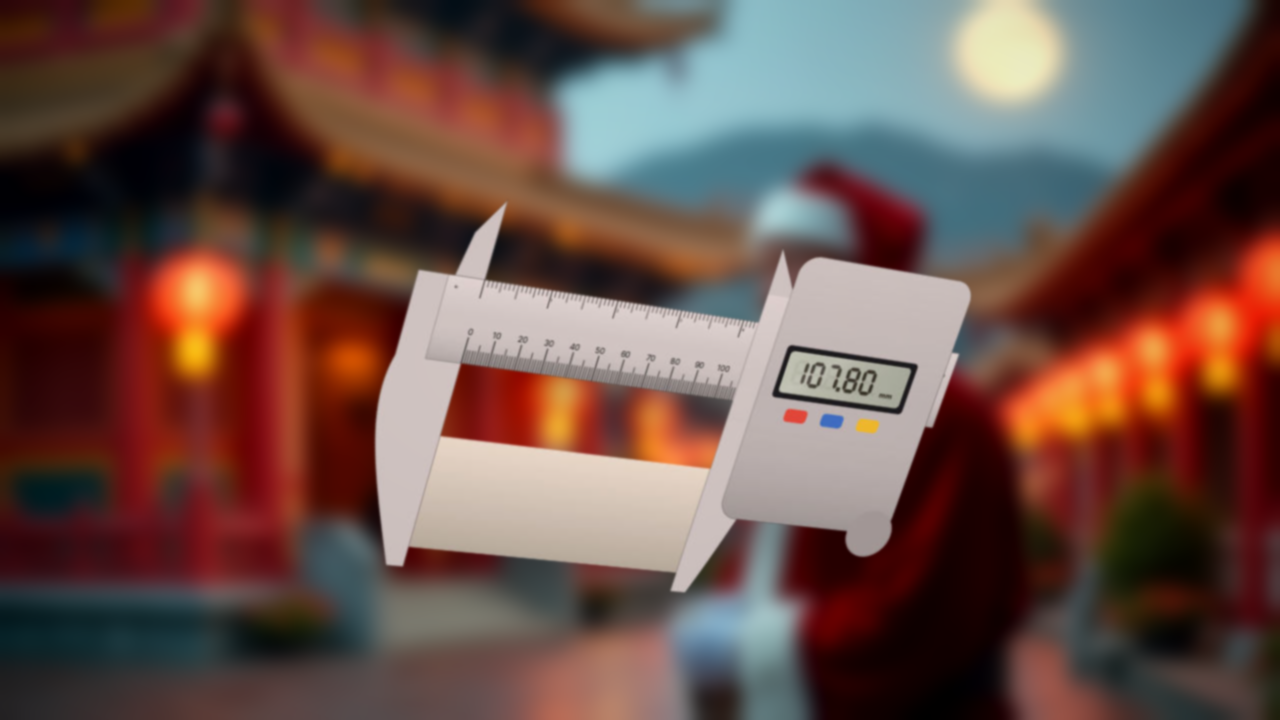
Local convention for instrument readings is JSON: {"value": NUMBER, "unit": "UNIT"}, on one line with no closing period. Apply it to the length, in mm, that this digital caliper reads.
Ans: {"value": 107.80, "unit": "mm"}
